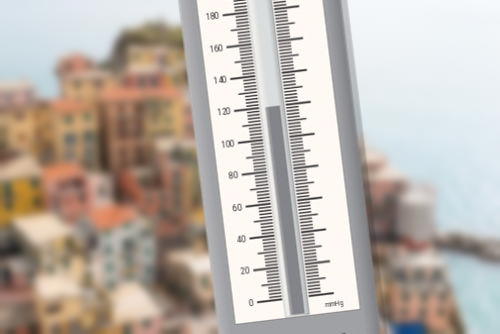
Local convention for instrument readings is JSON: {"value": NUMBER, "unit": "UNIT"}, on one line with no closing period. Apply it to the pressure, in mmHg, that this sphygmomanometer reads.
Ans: {"value": 120, "unit": "mmHg"}
